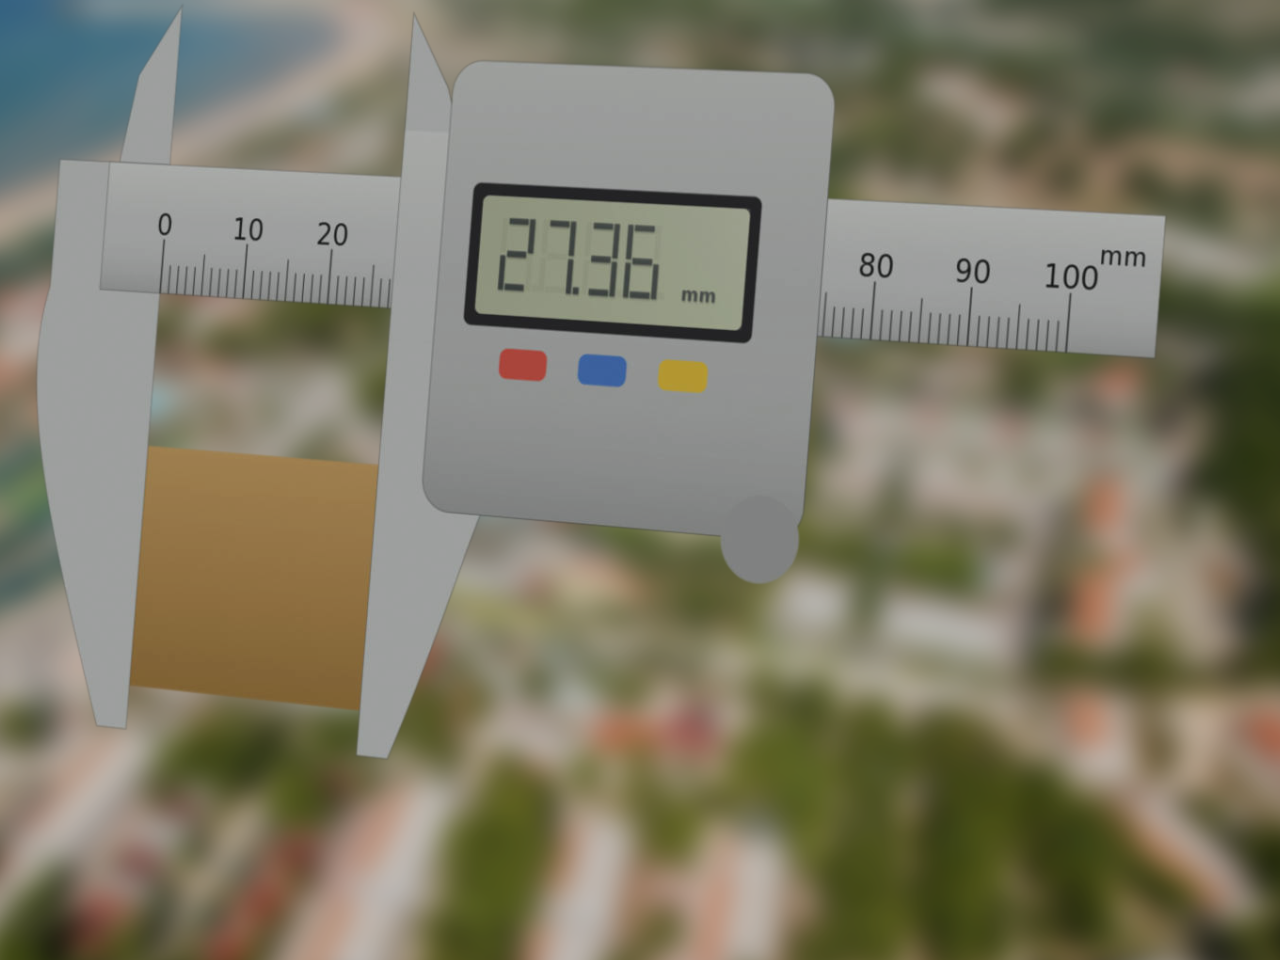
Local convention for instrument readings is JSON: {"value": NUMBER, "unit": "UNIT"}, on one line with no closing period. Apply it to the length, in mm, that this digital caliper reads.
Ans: {"value": 27.36, "unit": "mm"}
